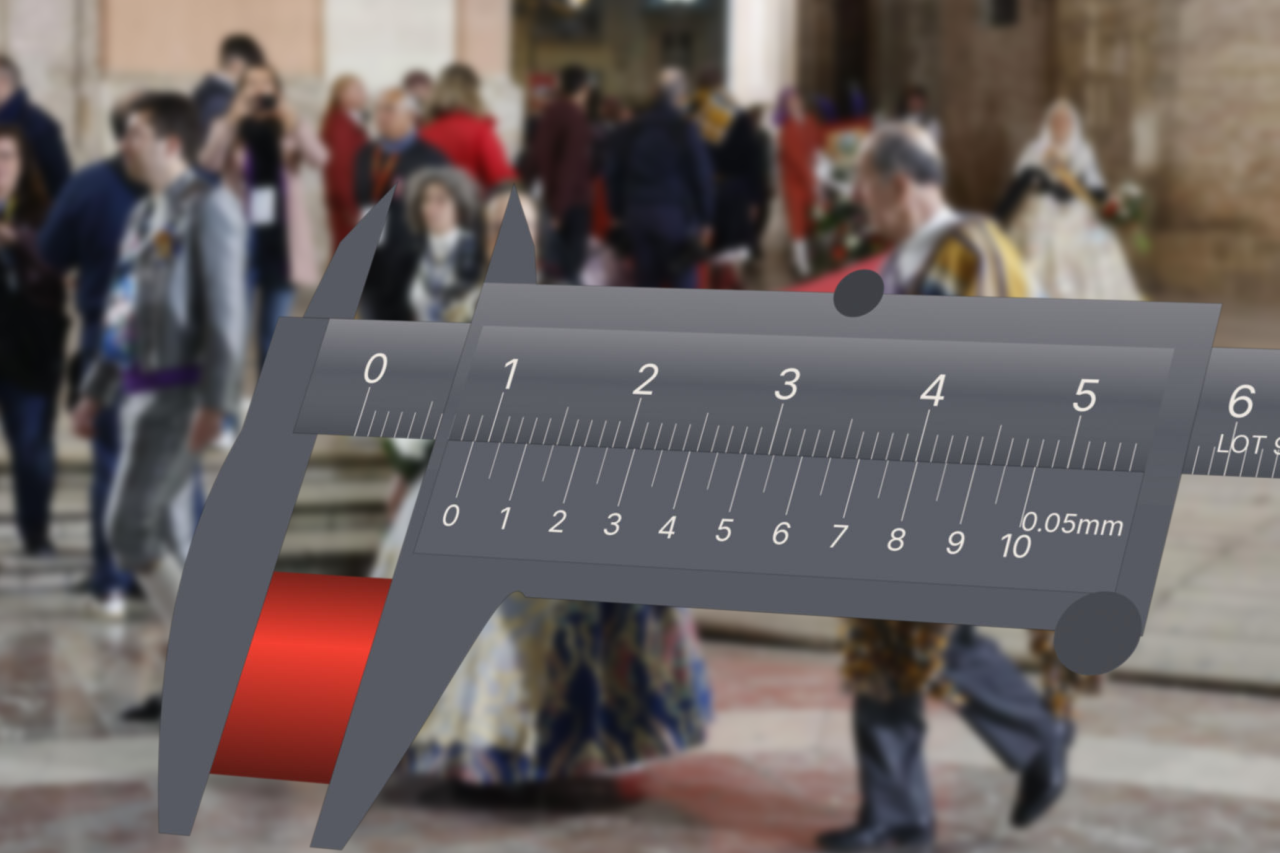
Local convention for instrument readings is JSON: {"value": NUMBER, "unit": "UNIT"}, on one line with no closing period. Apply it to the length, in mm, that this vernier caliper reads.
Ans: {"value": 8.9, "unit": "mm"}
